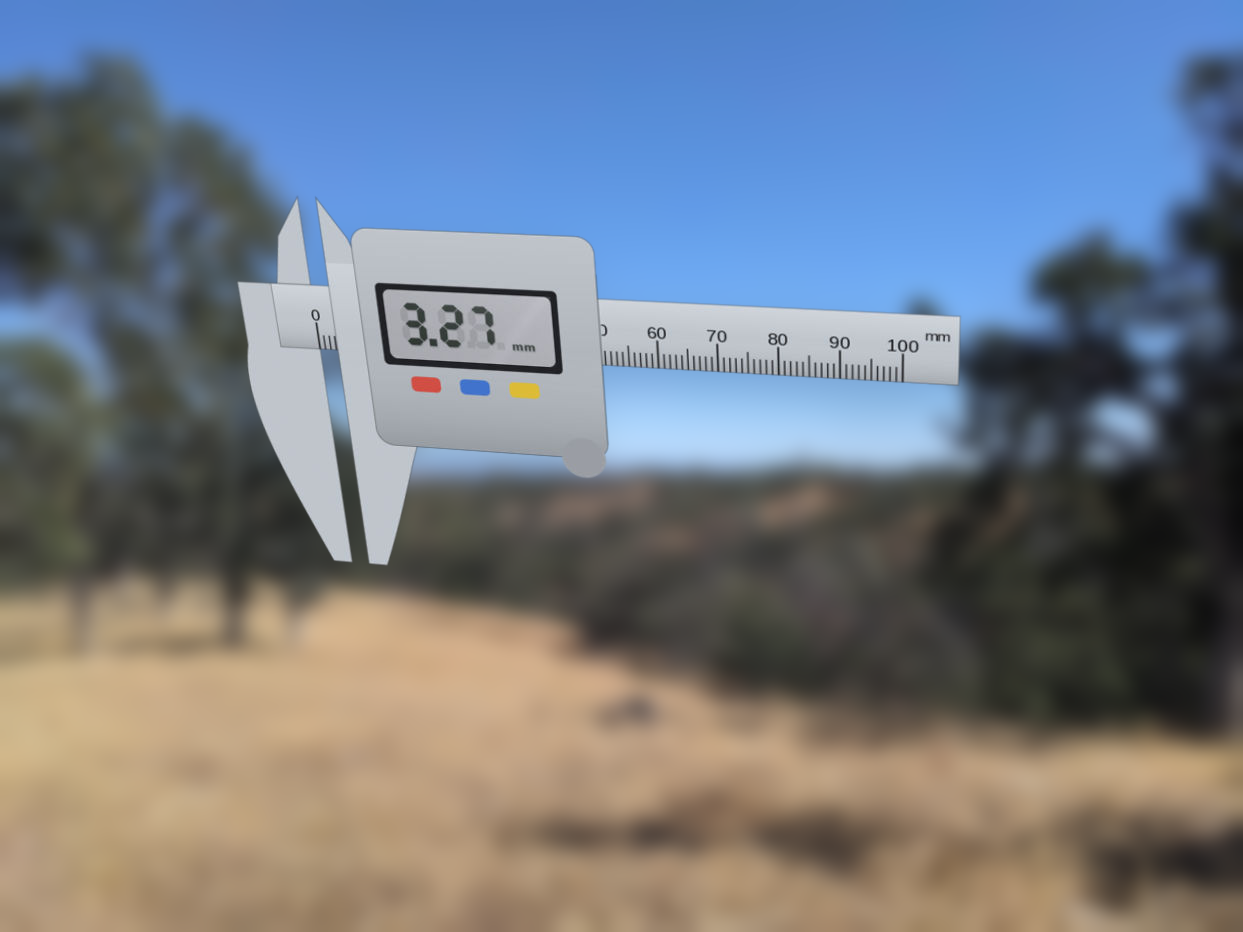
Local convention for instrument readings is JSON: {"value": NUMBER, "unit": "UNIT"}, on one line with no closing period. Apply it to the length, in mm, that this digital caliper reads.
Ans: {"value": 3.27, "unit": "mm"}
